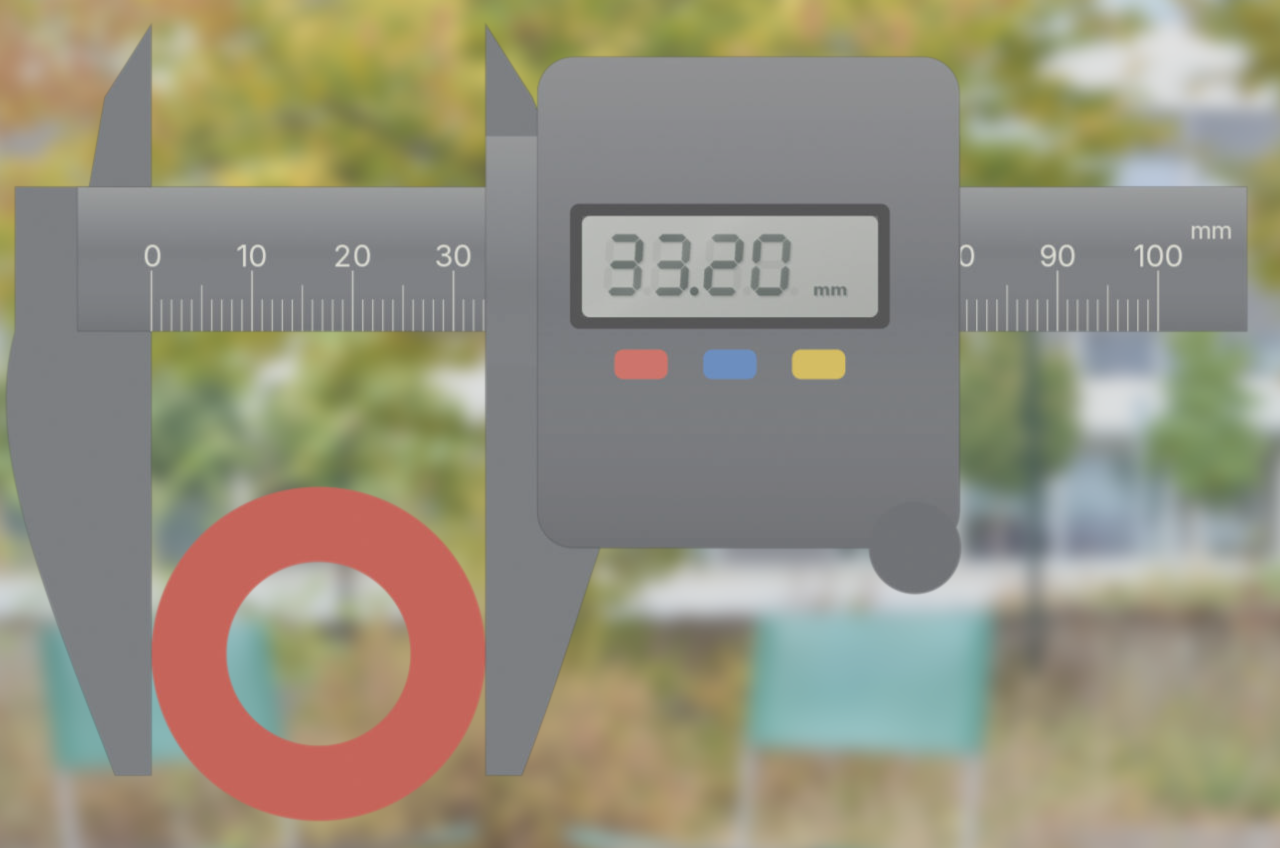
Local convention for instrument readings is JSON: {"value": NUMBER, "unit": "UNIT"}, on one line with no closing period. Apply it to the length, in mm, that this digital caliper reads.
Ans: {"value": 33.20, "unit": "mm"}
